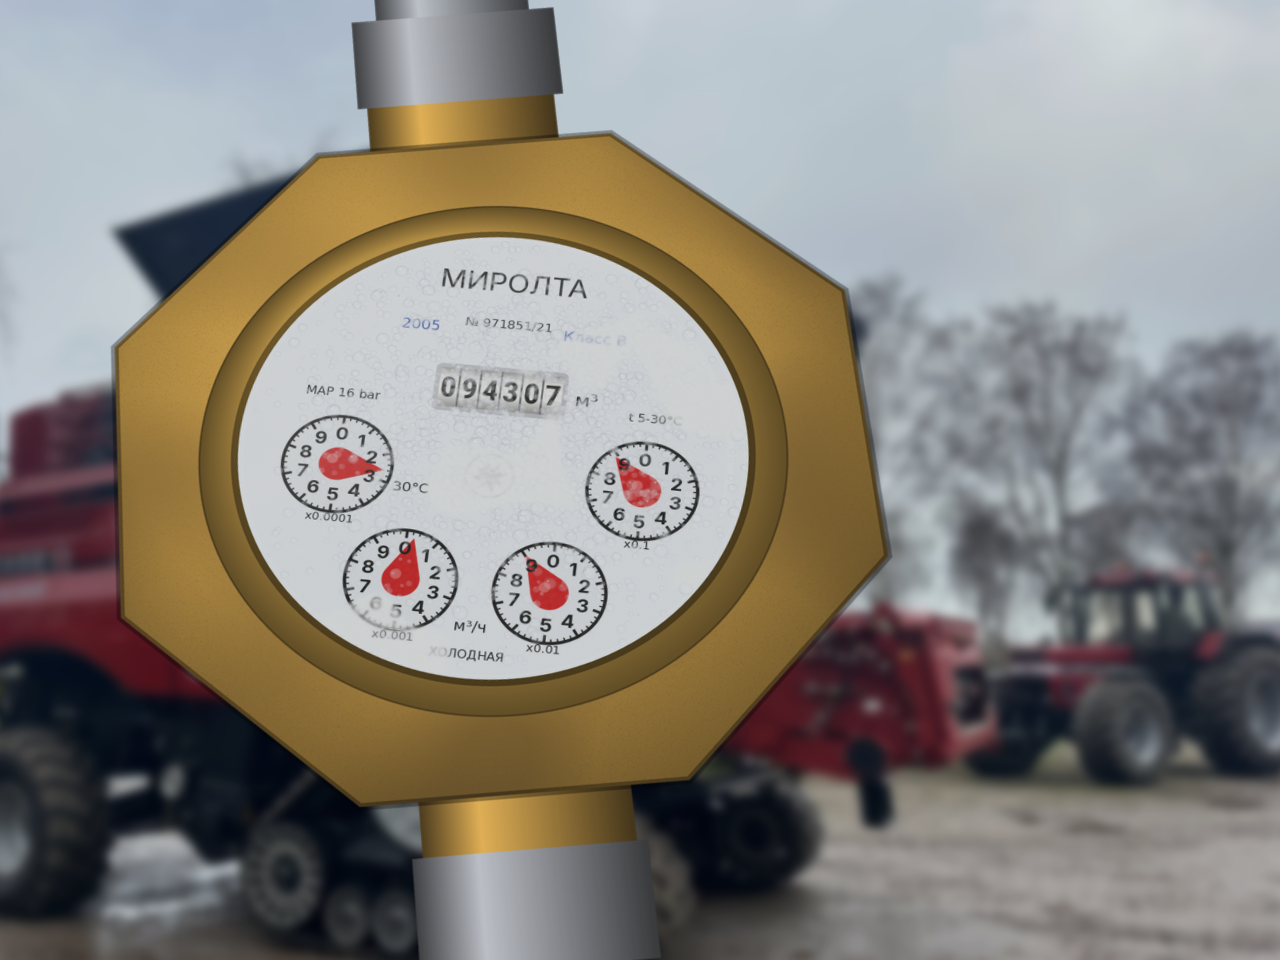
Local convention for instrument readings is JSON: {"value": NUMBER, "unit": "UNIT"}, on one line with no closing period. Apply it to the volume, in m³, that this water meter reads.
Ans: {"value": 94307.8902, "unit": "m³"}
